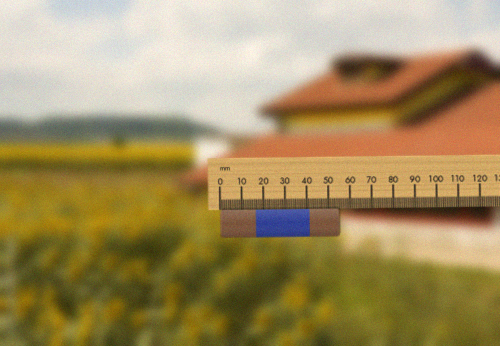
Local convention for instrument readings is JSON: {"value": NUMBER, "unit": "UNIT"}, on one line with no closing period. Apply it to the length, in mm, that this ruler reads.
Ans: {"value": 55, "unit": "mm"}
